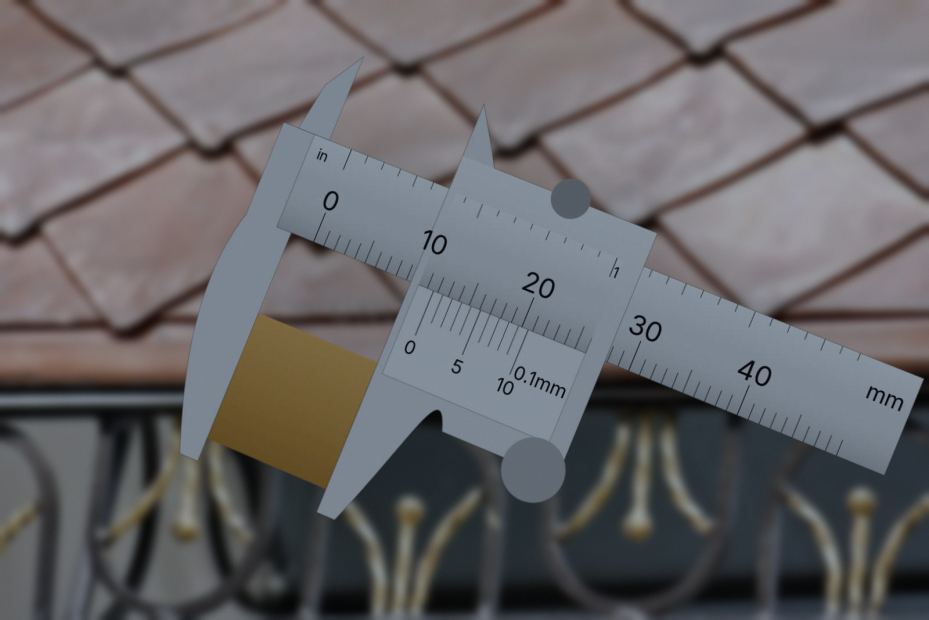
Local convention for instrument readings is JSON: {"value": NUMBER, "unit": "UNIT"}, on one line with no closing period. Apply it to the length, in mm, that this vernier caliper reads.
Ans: {"value": 11.6, "unit": "mm"}
